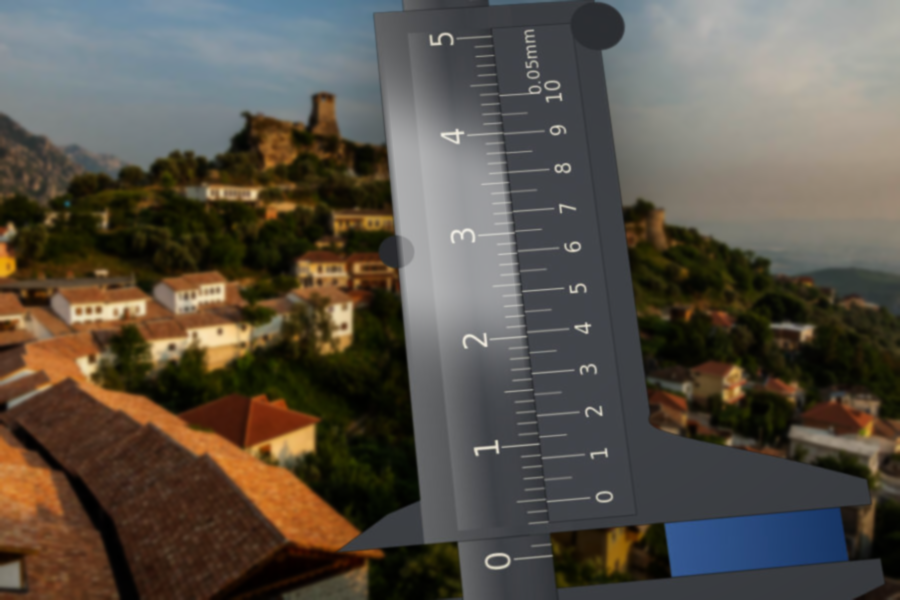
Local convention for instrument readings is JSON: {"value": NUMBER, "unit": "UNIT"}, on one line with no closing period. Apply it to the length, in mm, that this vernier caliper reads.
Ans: {"value": 4.8, "unit": "mm"}
